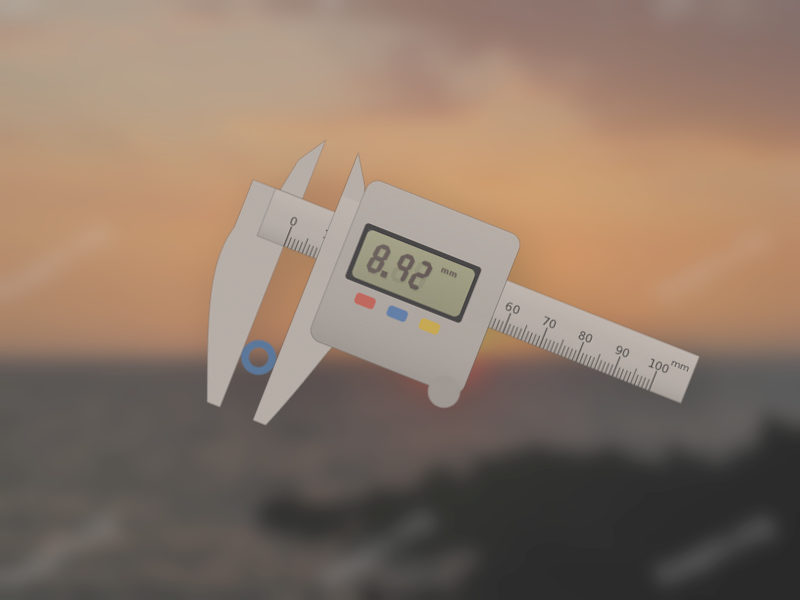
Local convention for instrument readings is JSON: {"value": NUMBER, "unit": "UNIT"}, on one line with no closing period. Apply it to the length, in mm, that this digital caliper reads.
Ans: {"value": 8.92, "unit": "mm"}
